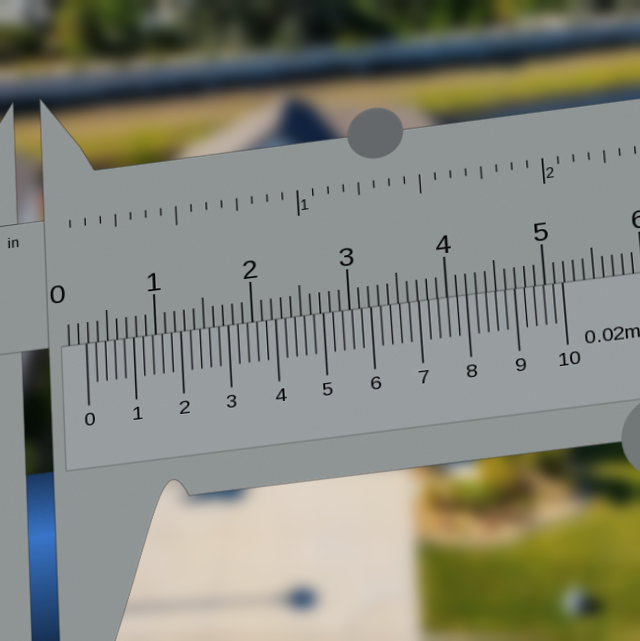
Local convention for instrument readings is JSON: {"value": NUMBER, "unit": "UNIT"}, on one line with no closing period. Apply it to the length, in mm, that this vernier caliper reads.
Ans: {"value": 2.8, "unit": "mm"}
